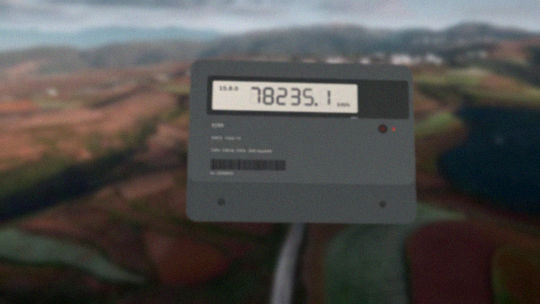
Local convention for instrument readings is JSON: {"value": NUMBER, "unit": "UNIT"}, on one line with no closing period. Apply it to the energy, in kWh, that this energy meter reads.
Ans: {"value": 78235.1, "unit": "kWh"}
